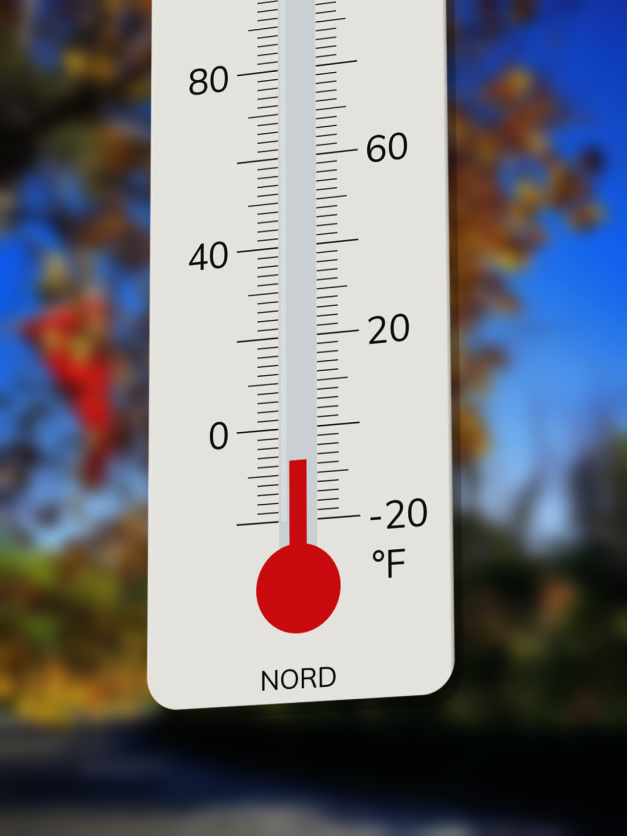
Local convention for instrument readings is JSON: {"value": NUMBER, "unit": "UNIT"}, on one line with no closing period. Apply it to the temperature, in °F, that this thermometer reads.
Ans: {"value": -7, "unit": "°F"}
